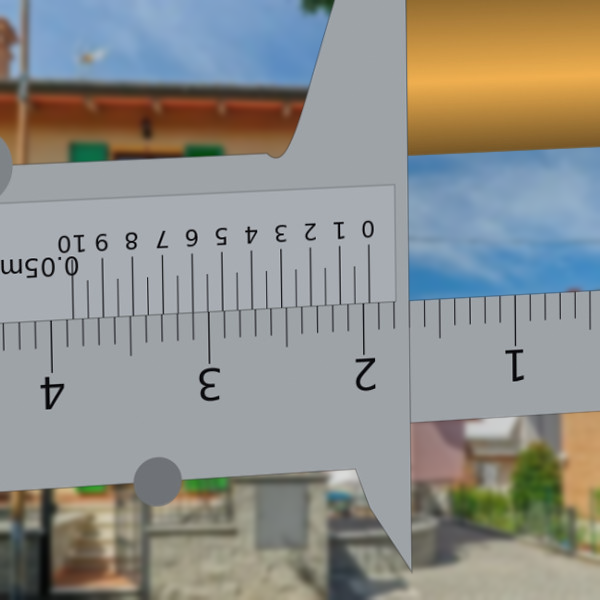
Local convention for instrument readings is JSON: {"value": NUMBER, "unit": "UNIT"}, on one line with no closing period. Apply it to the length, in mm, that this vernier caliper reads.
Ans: {"value": 19.6, "unit": "mm"}
